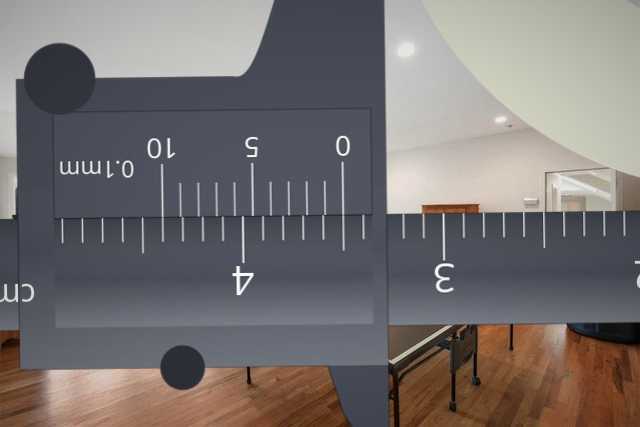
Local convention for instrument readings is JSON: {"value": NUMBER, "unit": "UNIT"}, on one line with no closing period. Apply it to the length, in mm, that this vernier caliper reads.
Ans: {"value": 35.0, "unit": "mm"}
